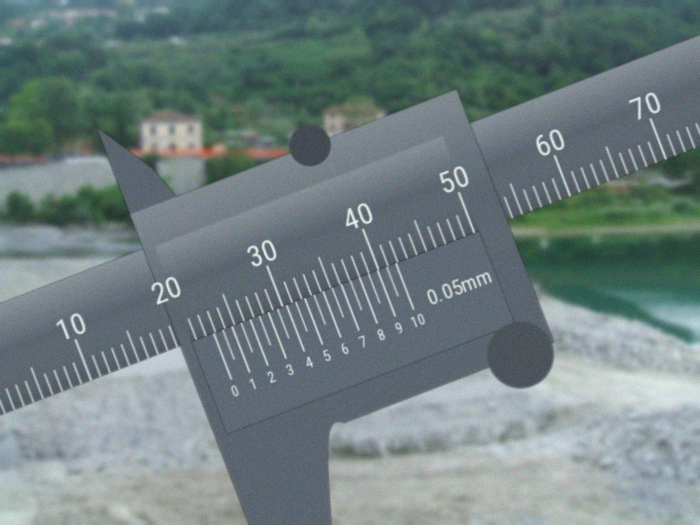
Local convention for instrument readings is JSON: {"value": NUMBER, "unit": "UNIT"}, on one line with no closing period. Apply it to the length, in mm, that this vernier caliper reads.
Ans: {"value": 22.8, "unit": "mm"}
